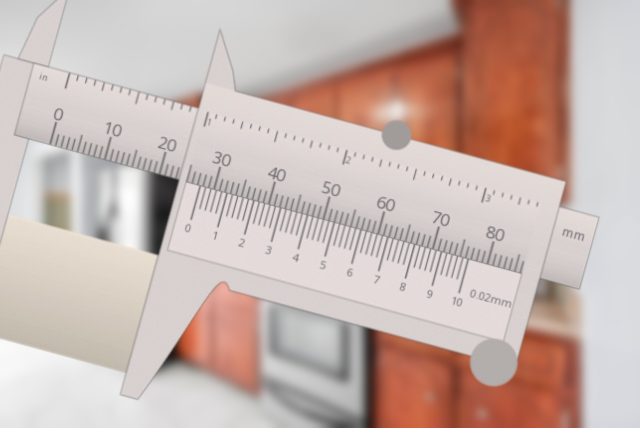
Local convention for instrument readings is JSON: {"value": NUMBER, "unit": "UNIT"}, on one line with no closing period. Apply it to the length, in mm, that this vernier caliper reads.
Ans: {"value": 27.5, "unit": "mm"}
